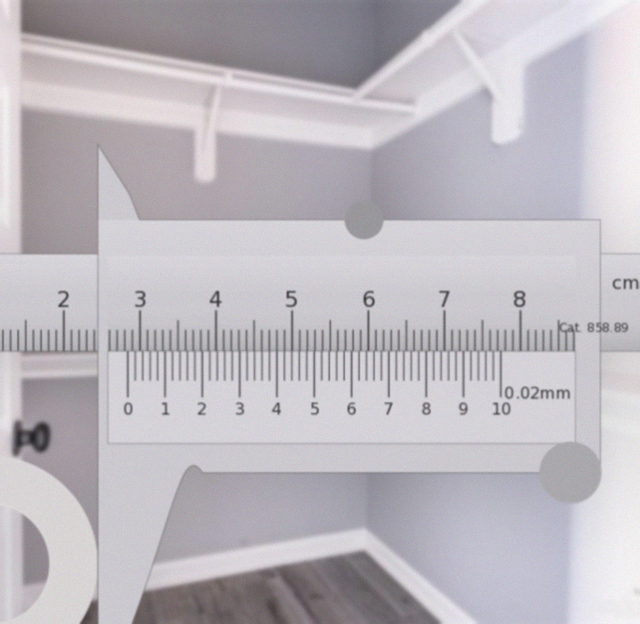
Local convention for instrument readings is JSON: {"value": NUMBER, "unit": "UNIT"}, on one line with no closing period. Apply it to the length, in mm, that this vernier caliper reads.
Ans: {"value": 28.4, "unit": "mm"}
